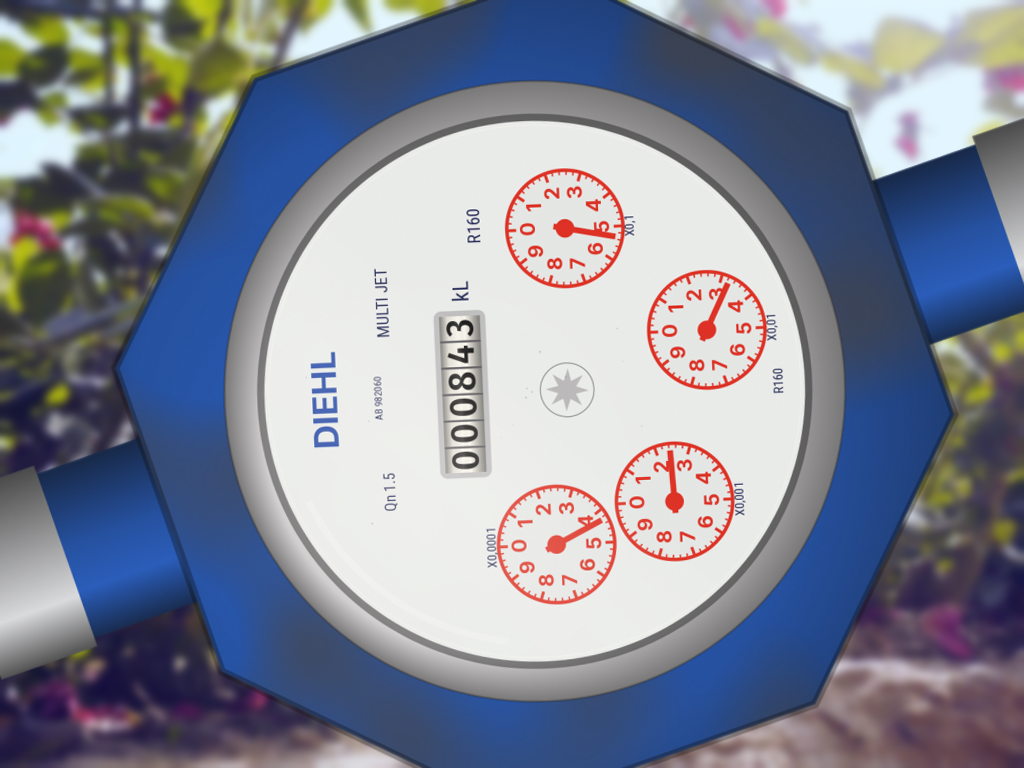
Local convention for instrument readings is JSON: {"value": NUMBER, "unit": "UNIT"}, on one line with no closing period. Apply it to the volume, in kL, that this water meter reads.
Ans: {"value": 843.5324, "unit": "kL"}
